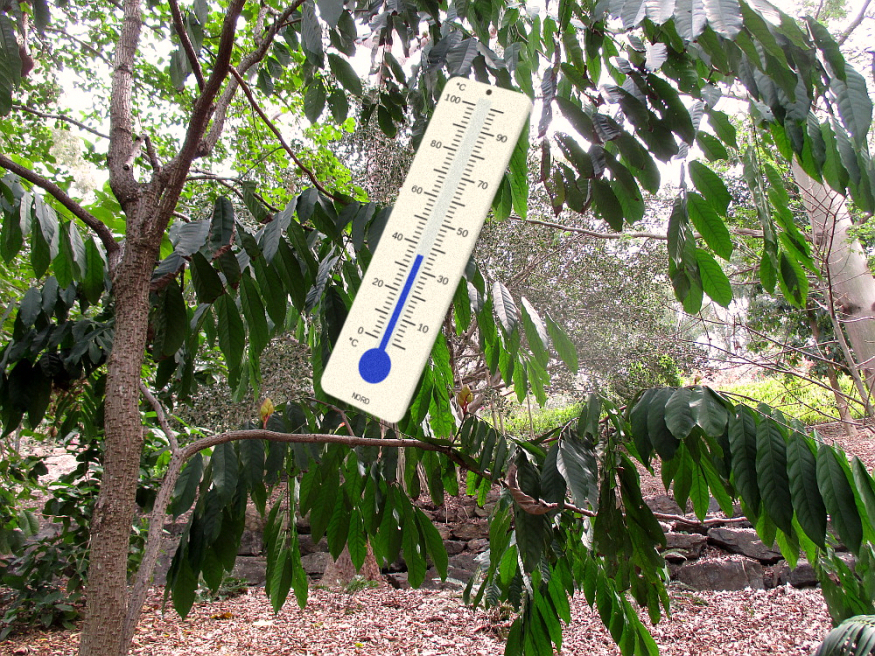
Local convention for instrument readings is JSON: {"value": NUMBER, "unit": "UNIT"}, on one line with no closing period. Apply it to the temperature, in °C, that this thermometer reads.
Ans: {"value": 36, "unit": "°C"}
